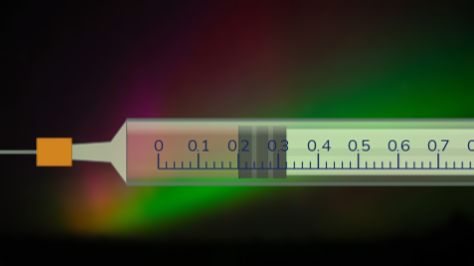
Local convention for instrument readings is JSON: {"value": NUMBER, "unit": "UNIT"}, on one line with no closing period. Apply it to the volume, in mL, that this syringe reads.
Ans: {"value": 0.2, "unit": "mL"}
